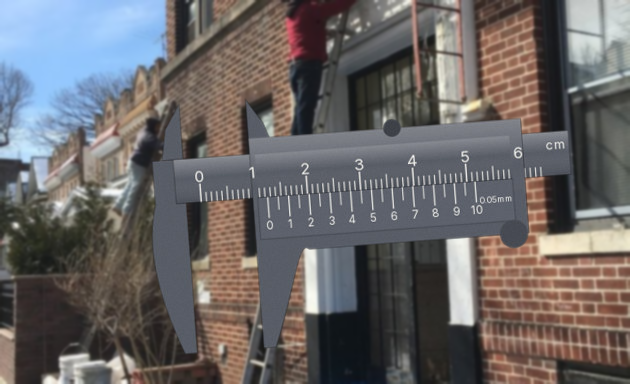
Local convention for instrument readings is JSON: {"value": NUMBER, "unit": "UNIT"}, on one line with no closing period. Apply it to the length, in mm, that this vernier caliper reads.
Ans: {"value": 12.5, "unit": "mm"}
